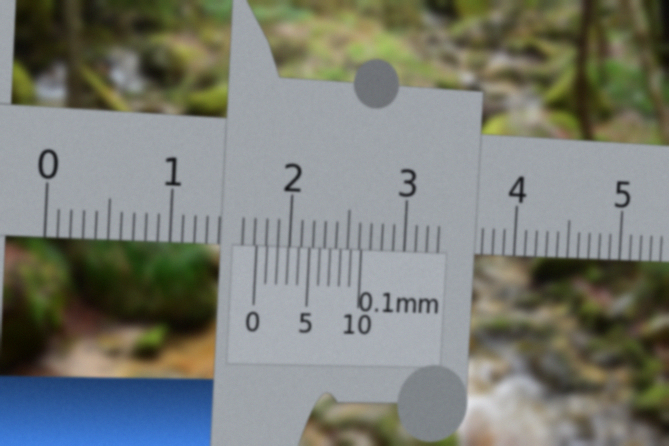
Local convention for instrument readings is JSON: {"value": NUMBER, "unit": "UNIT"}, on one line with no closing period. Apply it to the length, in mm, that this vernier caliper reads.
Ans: {"value": 17.2, "unit": "mm"}
